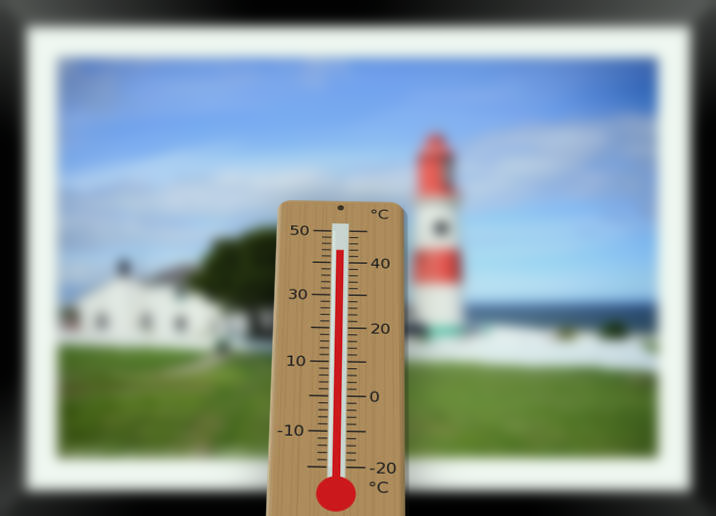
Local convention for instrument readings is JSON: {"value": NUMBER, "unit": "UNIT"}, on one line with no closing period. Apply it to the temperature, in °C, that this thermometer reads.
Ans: {"value": 44, "unit": "°C"}
